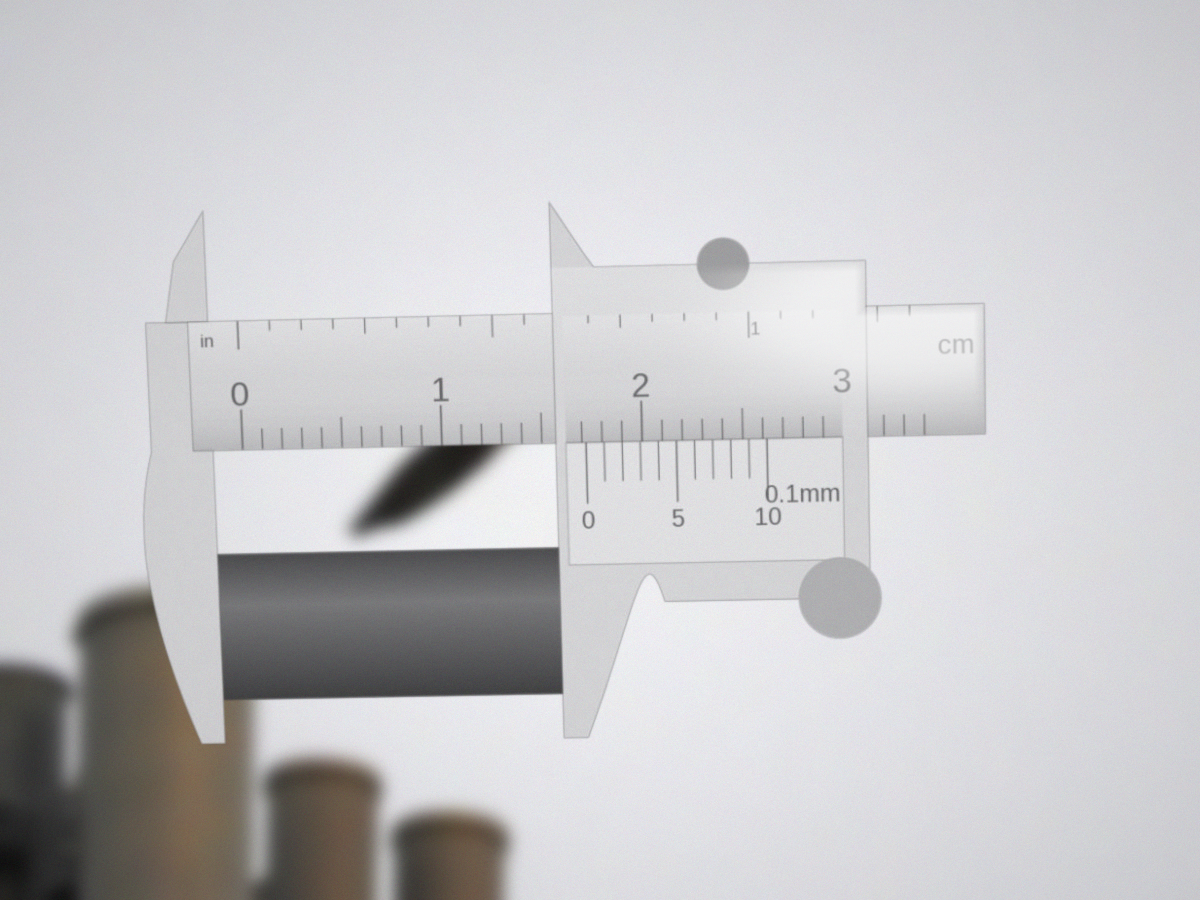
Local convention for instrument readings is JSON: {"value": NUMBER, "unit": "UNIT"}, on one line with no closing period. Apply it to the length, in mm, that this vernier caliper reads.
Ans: {"value": 17.2, "unit": "mm"}
